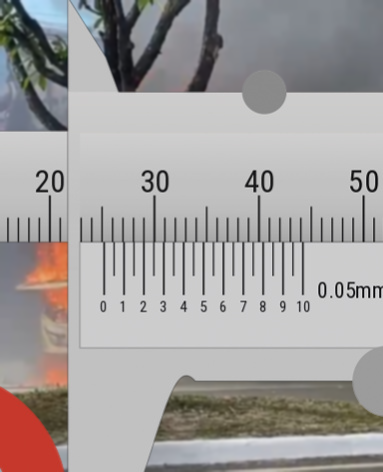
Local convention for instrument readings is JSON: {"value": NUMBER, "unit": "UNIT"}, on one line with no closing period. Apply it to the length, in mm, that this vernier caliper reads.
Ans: {"value": 25.2, "unit": "mm"}
